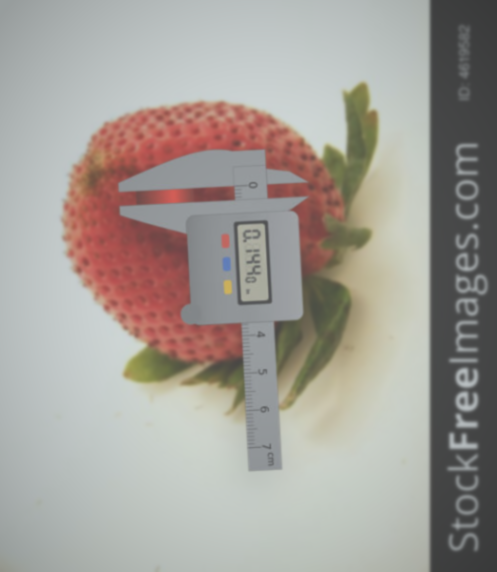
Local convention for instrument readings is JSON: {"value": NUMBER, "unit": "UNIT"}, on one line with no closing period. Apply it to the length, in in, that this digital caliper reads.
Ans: {"value": 0.1440, "unit": "in"}
